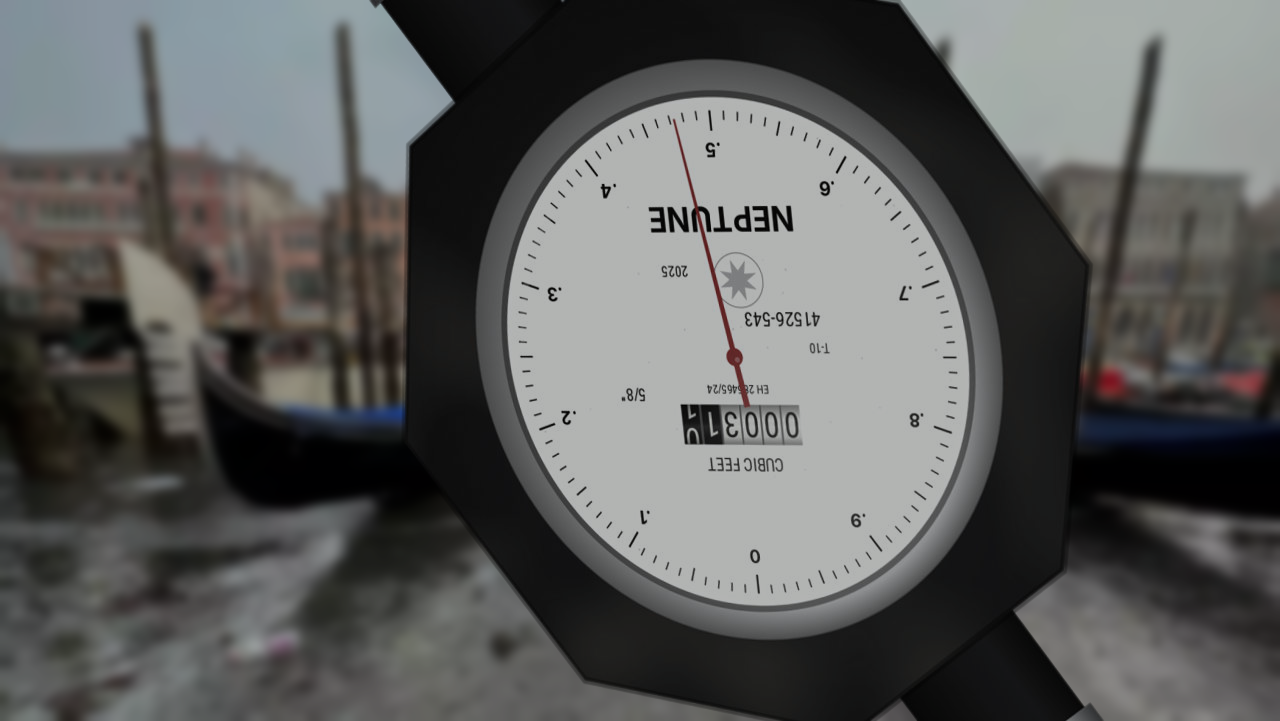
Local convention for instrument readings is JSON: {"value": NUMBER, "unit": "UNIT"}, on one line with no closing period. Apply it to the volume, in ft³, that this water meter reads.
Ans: {"value": 310.47, "unit": "ft³"}
